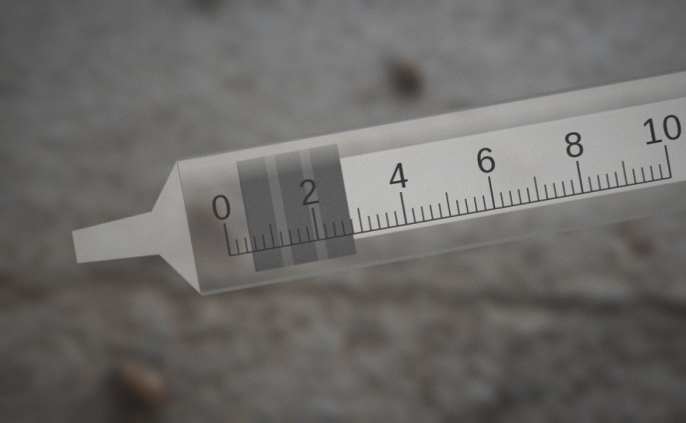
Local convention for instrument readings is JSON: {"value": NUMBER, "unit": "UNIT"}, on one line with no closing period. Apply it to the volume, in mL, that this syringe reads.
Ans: {"value": 0.5, "unit": "mL"}
